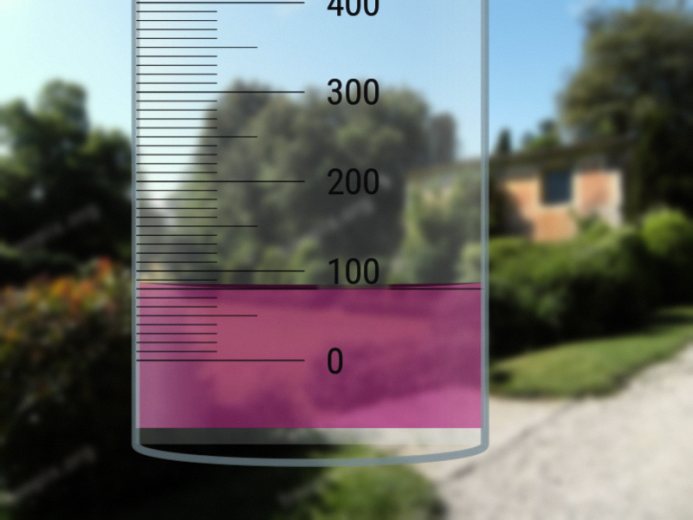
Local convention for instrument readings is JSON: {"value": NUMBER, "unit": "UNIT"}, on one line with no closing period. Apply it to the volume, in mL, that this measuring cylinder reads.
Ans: {"value": 80, "unit": "mL"}
